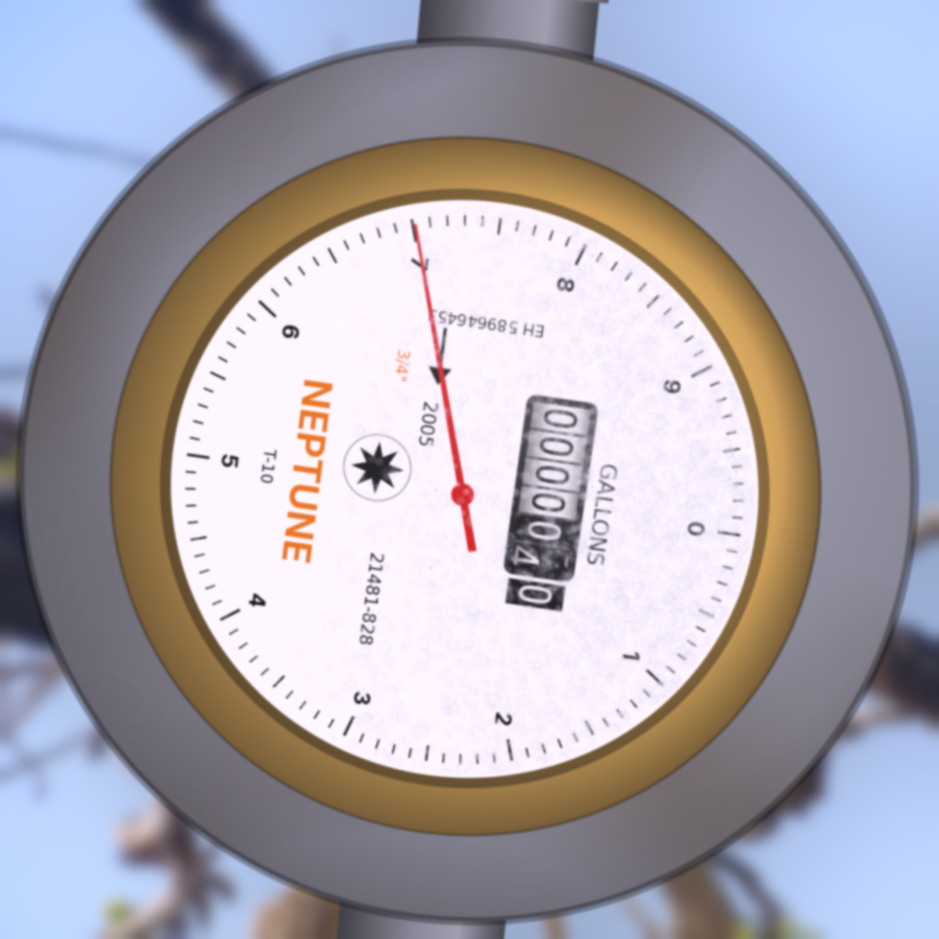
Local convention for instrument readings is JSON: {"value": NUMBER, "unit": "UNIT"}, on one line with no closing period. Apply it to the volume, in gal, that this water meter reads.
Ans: {"value": 37.0, "unit": "gal"}
